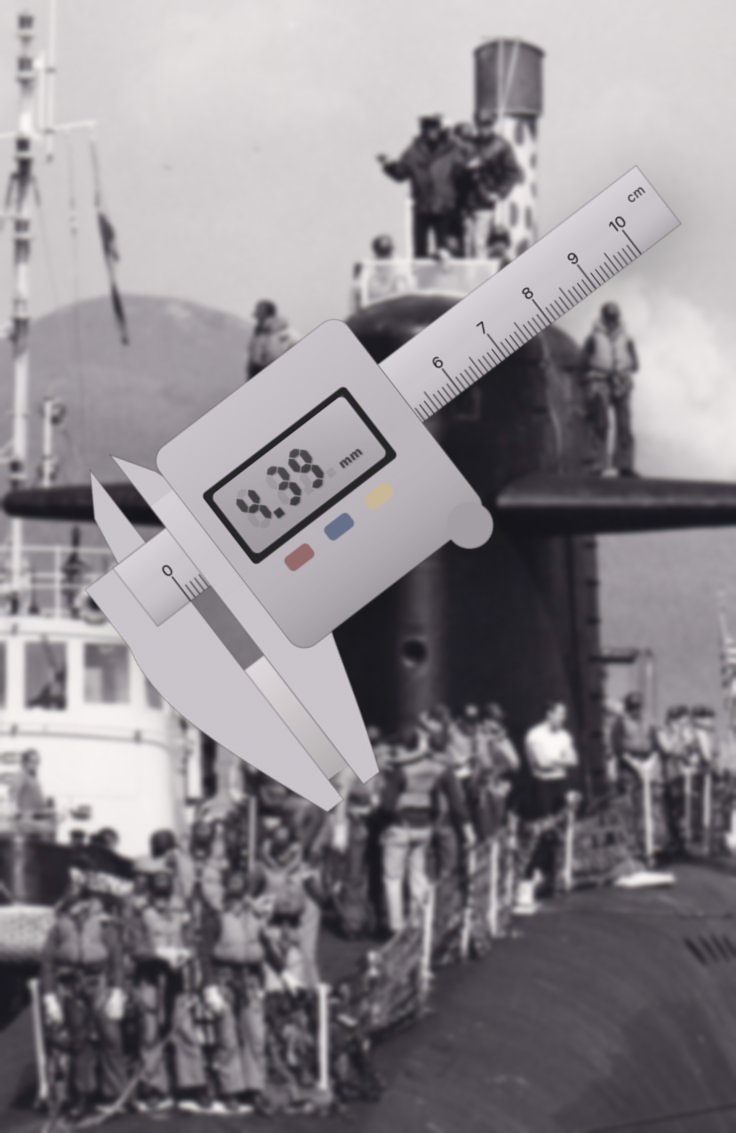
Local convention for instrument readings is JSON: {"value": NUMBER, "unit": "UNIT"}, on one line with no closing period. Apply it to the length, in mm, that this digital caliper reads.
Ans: {"value": 4.39, "unit": "mm"}
